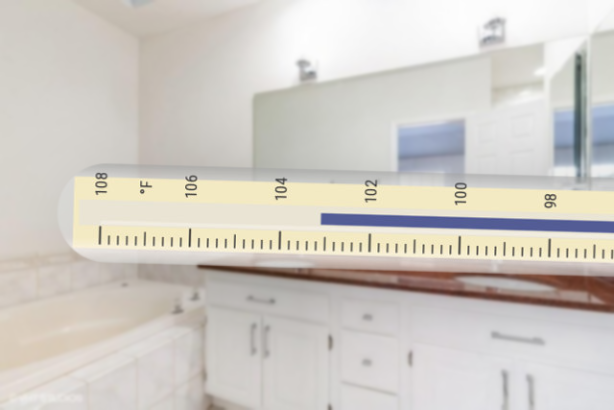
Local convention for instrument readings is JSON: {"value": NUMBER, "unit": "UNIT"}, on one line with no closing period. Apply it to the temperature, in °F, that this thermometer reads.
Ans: {"value": 103.1, "unit": "°F"}
